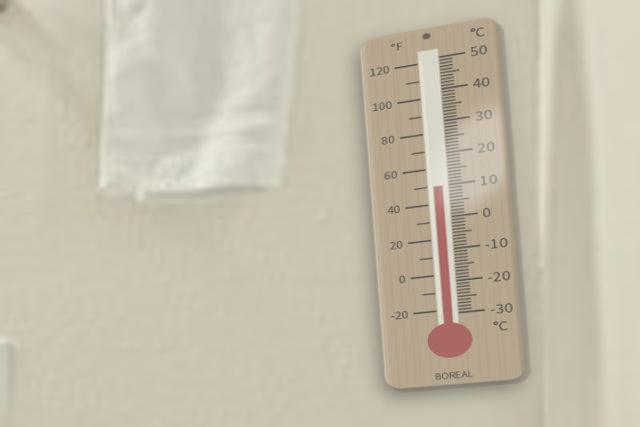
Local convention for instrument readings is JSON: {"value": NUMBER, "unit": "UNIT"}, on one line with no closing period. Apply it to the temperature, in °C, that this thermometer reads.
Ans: {"value": 10, "unit": "°C"}
